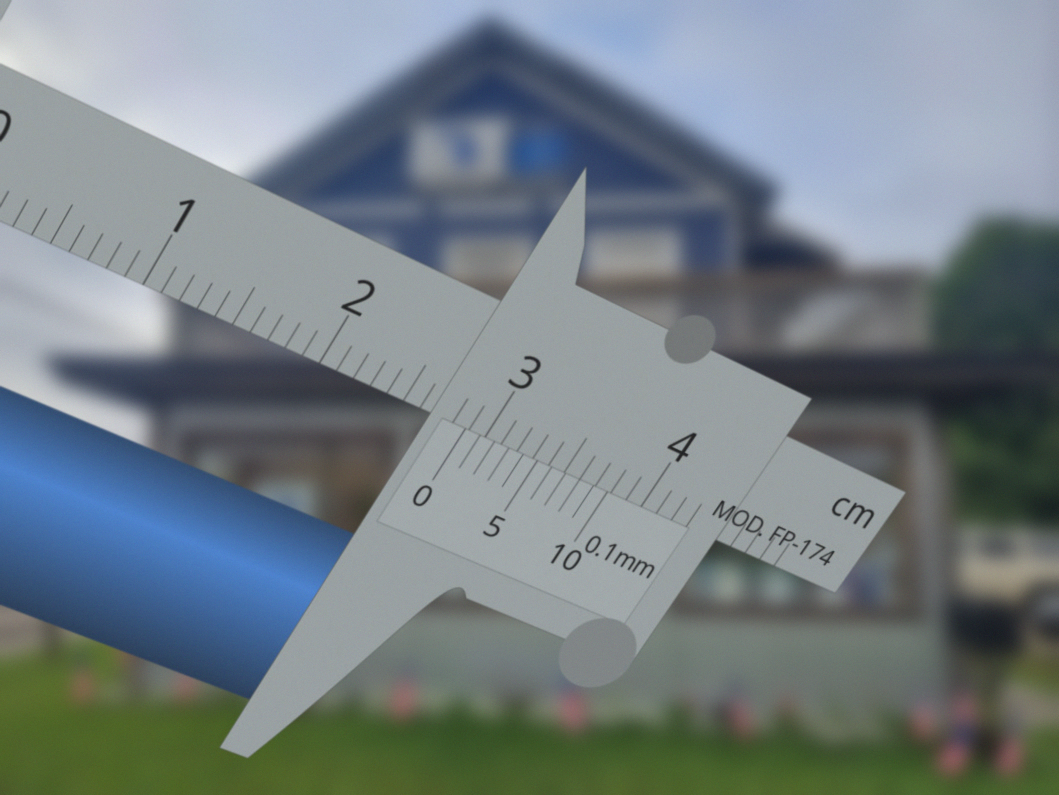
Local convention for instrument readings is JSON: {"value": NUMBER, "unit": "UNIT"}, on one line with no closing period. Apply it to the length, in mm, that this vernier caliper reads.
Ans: {"value": 28.8, "unit": "mm"}
